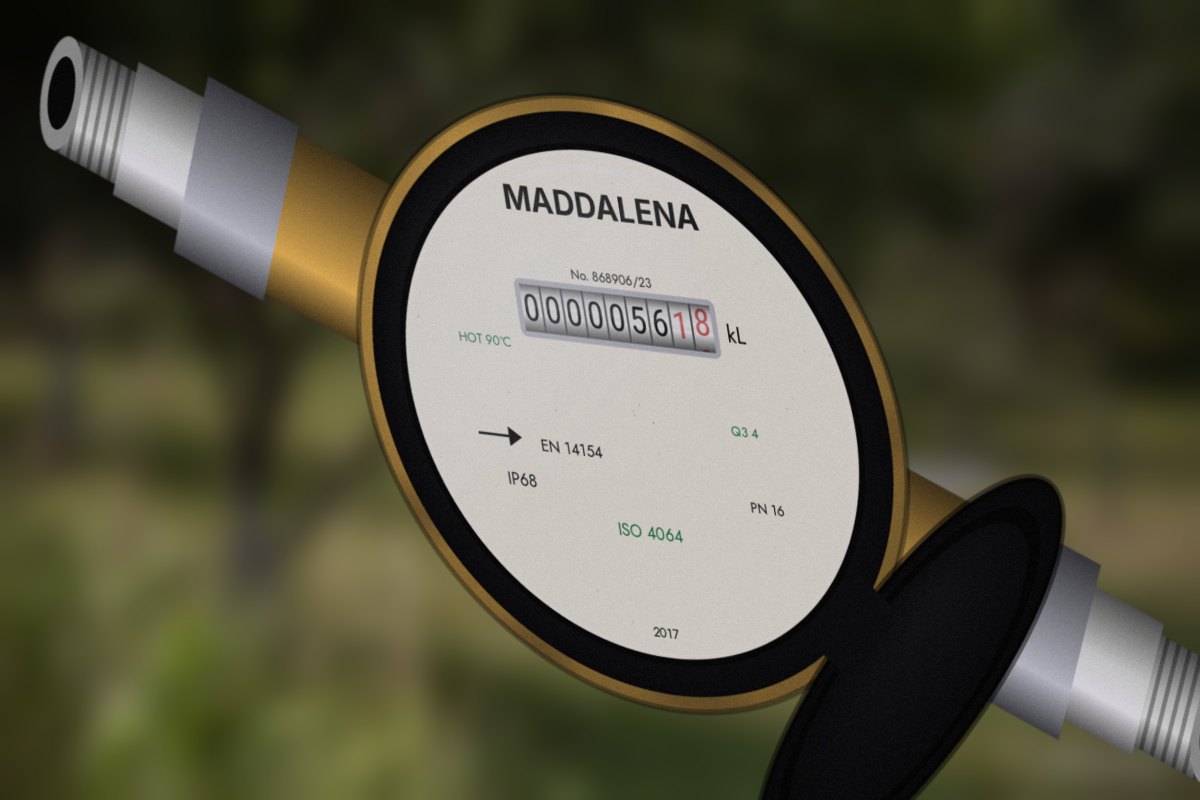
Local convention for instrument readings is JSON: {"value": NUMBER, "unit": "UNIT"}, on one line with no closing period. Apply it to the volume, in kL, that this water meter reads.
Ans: {"value": 56.18, "unit": "kL"}
